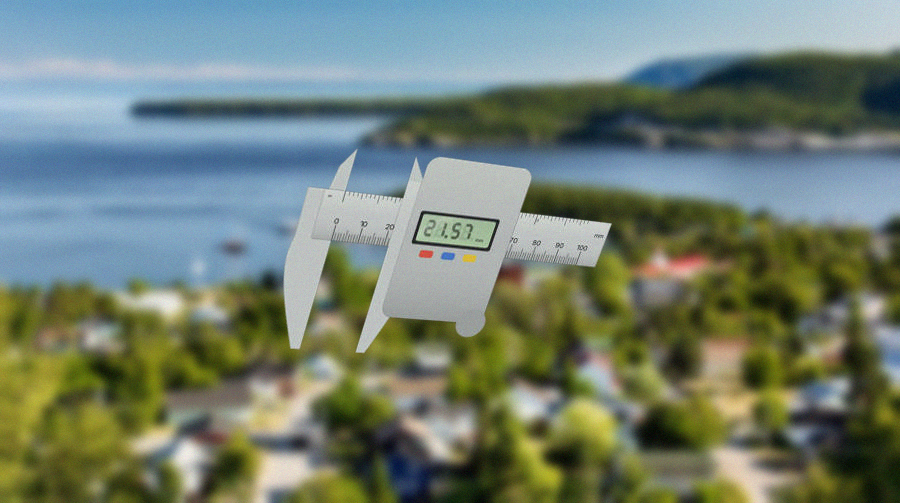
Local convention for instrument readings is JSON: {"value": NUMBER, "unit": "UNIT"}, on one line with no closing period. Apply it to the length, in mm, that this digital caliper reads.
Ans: {"value": 21.57, "unit": "mm"}
